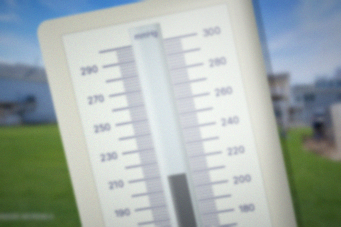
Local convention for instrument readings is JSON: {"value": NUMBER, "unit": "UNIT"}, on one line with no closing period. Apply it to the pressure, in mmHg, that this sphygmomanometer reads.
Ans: {"value": 210, "unit": "mmHg"}
